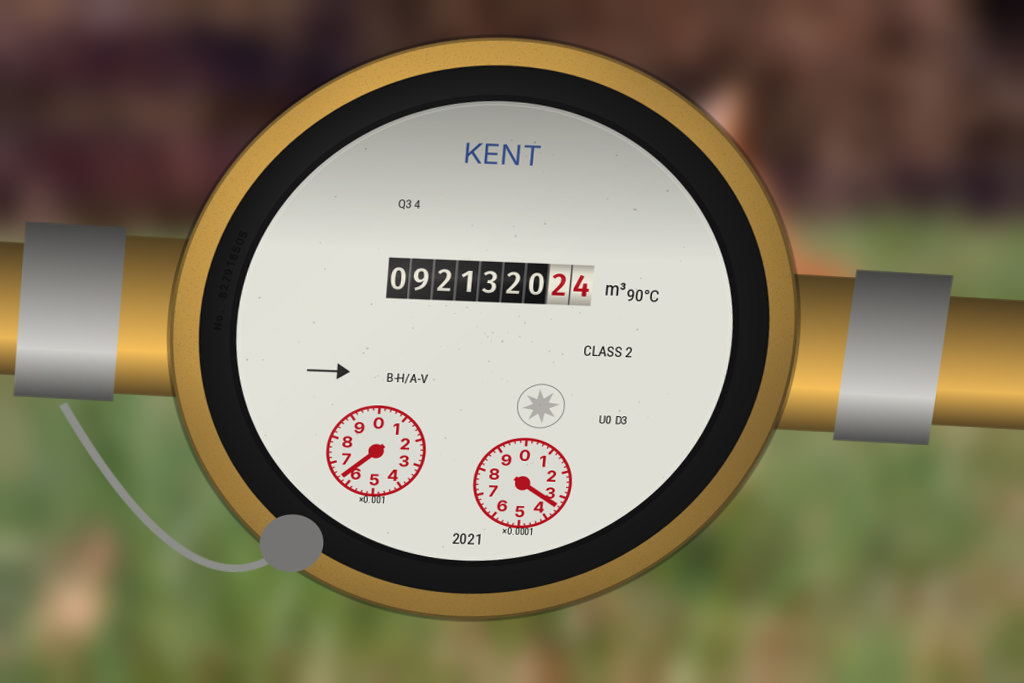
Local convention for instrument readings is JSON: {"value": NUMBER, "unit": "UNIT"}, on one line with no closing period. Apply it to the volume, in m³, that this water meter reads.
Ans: {"value": 921320.2463, "unit": "m³"}
